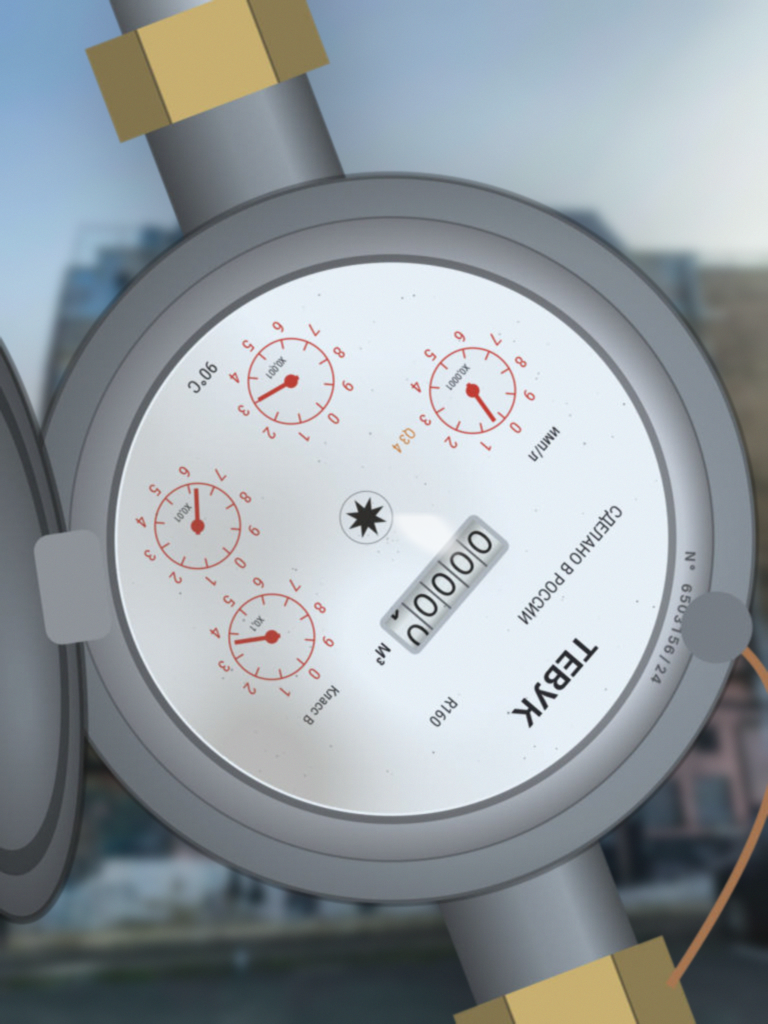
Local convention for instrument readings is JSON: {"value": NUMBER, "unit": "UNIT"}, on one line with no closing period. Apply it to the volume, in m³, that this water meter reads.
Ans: {"value": 0.3630, "unit": "m³"}
